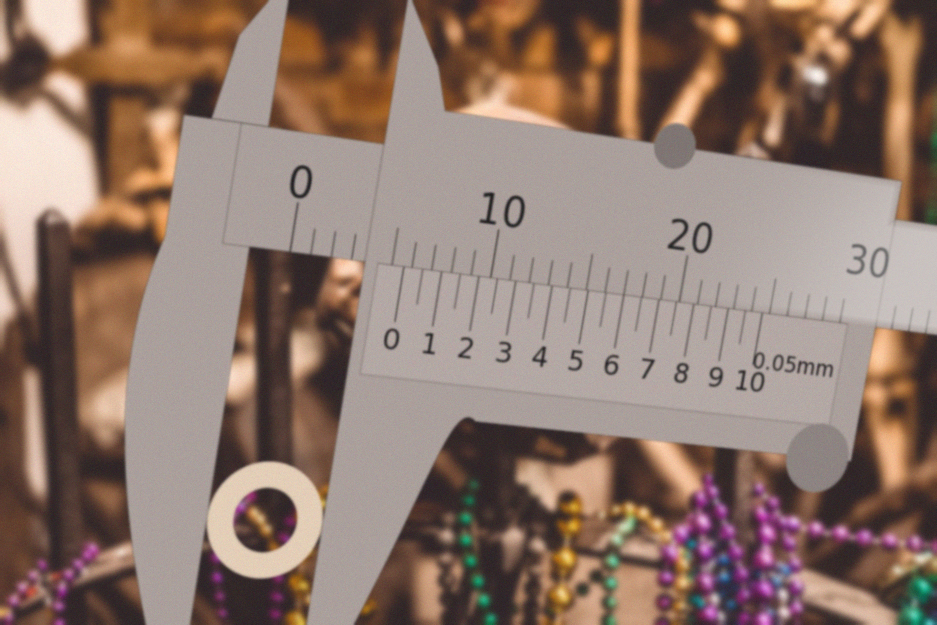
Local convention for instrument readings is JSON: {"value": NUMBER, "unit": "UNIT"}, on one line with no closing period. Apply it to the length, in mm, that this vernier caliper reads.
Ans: {"value": 5.6, "unit": "mm"}
